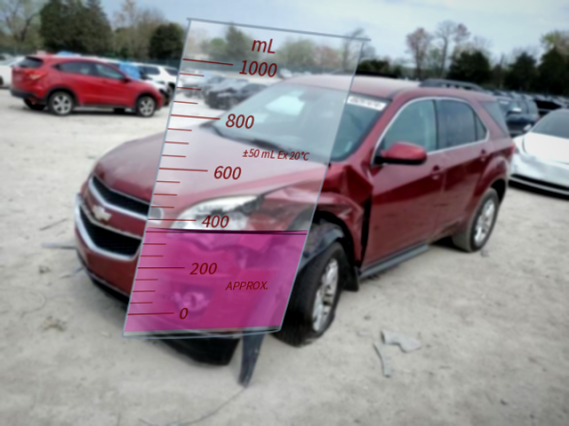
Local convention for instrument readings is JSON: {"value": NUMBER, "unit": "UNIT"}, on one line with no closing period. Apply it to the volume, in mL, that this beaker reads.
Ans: {"value": 350, "unit": "mL"}
